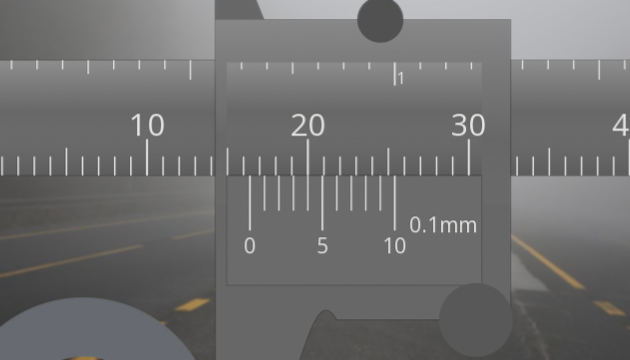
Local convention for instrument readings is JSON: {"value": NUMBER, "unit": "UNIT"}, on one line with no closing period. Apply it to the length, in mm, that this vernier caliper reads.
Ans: {"value": 16.4, "unit": "mm"}
